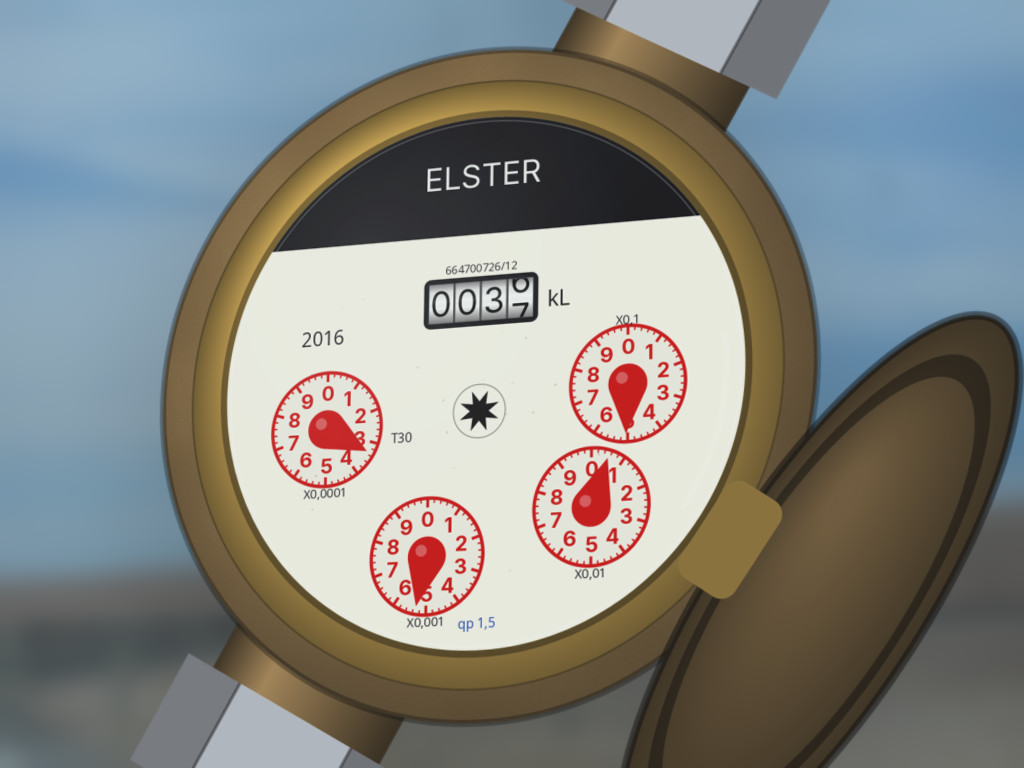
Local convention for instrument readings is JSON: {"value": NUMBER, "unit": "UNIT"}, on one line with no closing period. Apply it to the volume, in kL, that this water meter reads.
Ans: {"value": 36.5053, "unit": "kL"}
